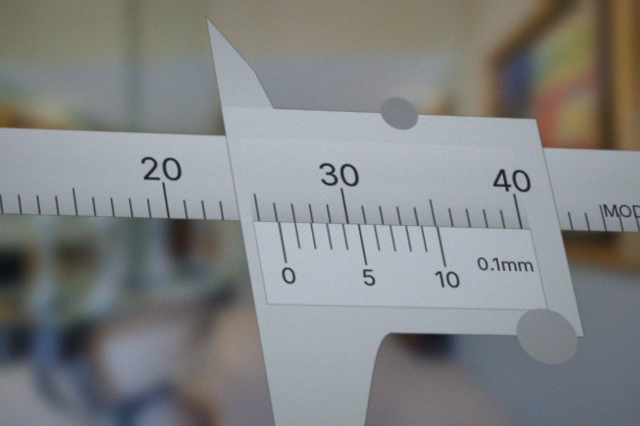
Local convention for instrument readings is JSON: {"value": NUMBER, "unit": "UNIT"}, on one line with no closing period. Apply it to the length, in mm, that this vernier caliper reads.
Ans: {"value": 26.1, "unit": "mm"}
